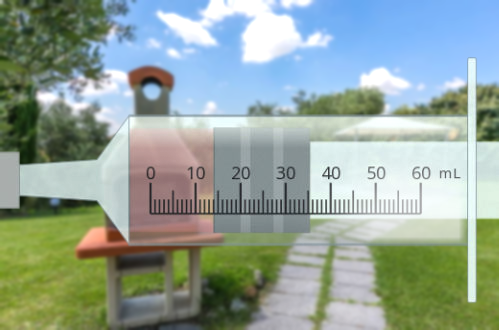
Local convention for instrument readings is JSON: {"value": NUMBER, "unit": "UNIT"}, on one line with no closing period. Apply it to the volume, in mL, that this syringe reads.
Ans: {"value": 14, "unit": "mL"}
